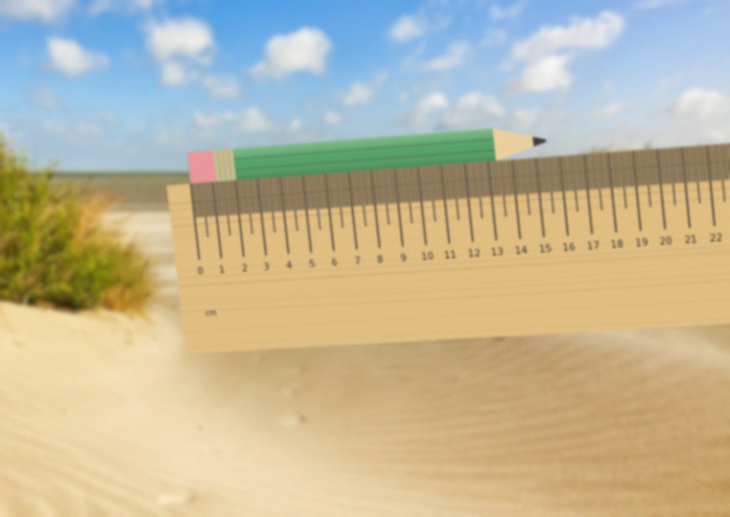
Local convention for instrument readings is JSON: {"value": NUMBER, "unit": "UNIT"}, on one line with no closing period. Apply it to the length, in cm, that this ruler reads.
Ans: {"value": 15.5, "unit": "cm"}
